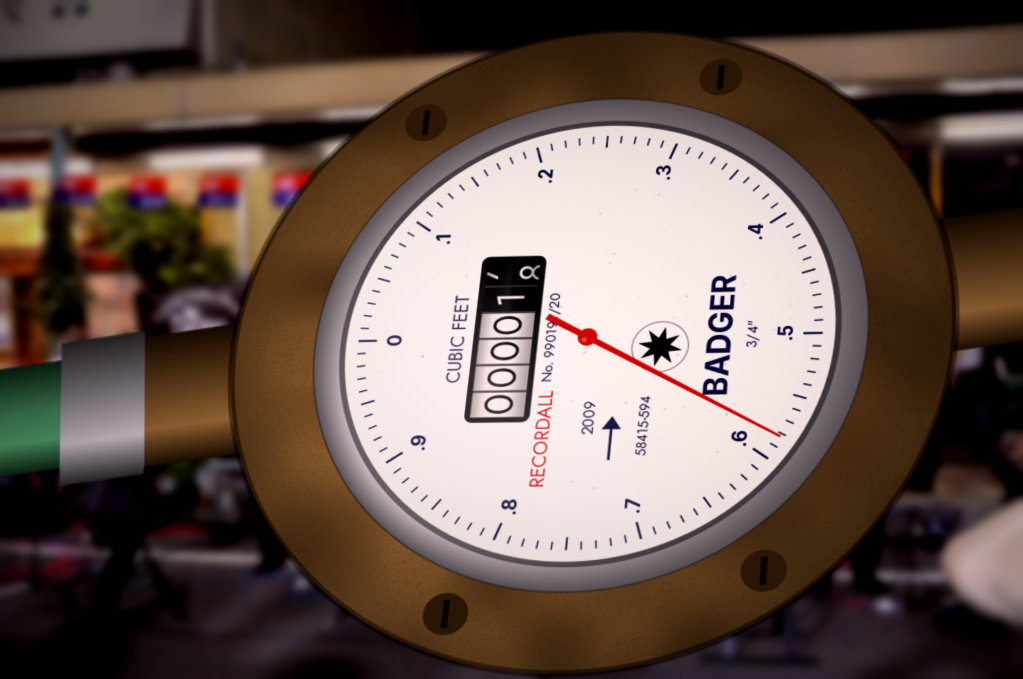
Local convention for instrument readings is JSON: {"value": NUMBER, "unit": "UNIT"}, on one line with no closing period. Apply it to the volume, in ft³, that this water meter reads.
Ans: {"value": 17.58, "unit": "ft³"}
